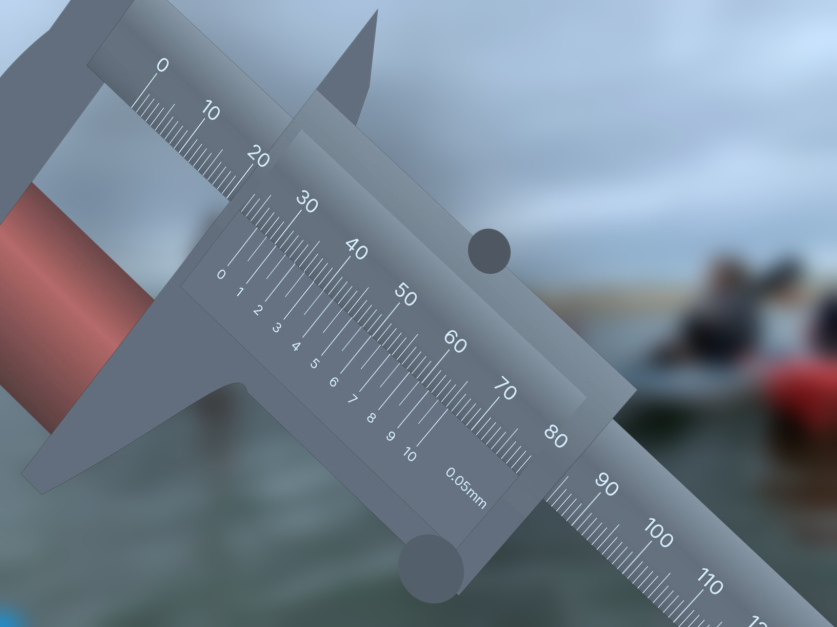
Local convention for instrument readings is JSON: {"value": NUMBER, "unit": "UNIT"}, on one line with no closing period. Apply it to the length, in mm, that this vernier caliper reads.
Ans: {"value": 26.4, "unit": "mm"}
